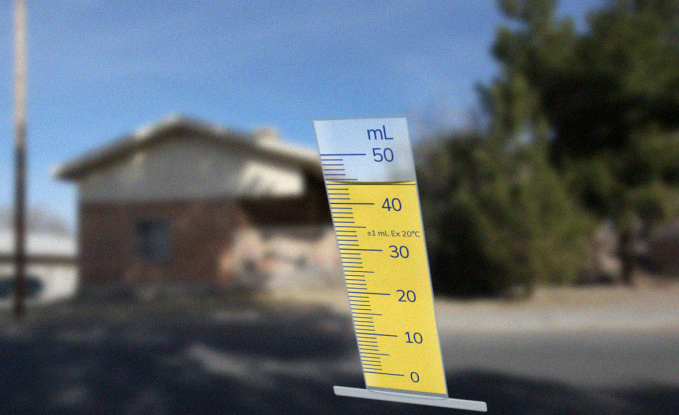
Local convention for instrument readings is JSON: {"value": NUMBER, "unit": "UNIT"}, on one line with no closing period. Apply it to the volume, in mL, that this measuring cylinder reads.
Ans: {"value": 44, "unit": "mL"}
